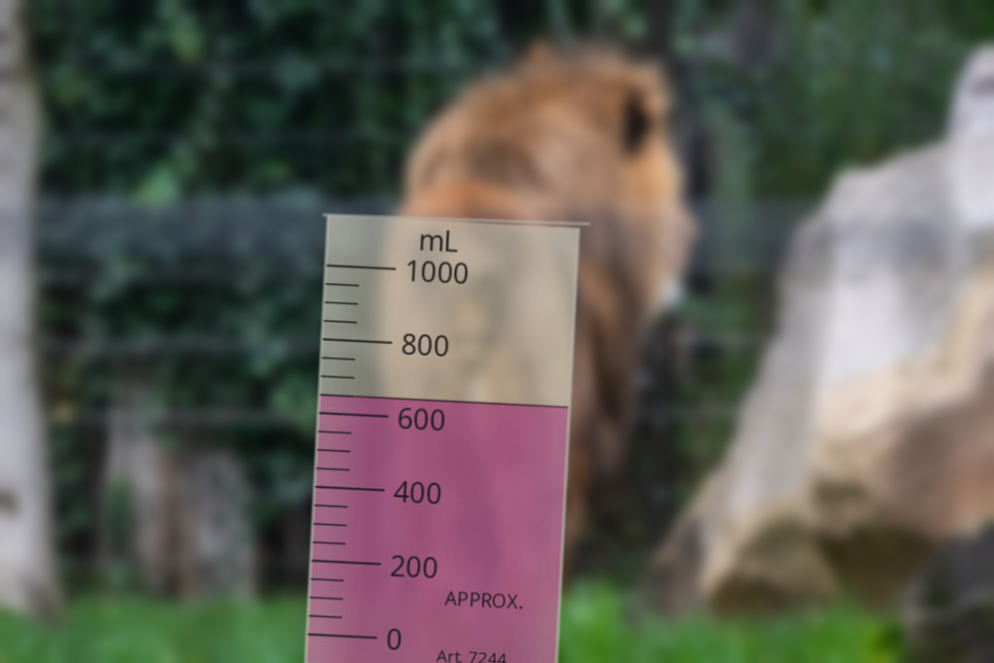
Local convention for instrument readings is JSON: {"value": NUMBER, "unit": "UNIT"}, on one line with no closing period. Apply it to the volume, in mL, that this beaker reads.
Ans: {"value": 650, "unit": "mL"}
